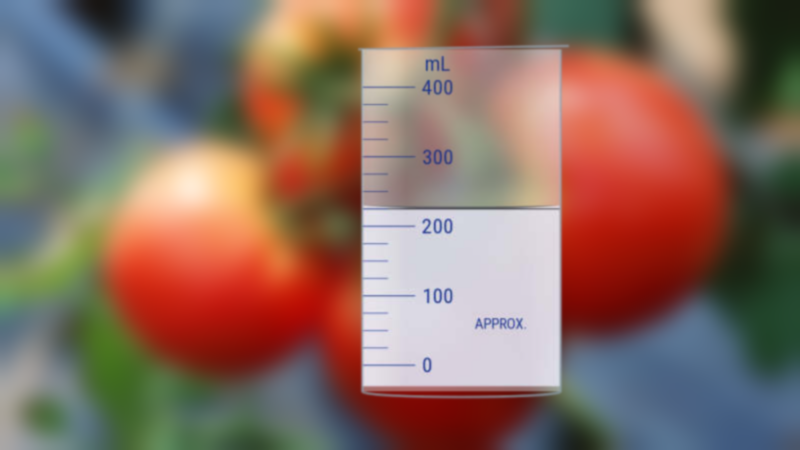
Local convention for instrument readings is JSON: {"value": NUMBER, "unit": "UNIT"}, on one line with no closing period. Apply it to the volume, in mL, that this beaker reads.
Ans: {"value": 225, "unit": "mL"}
